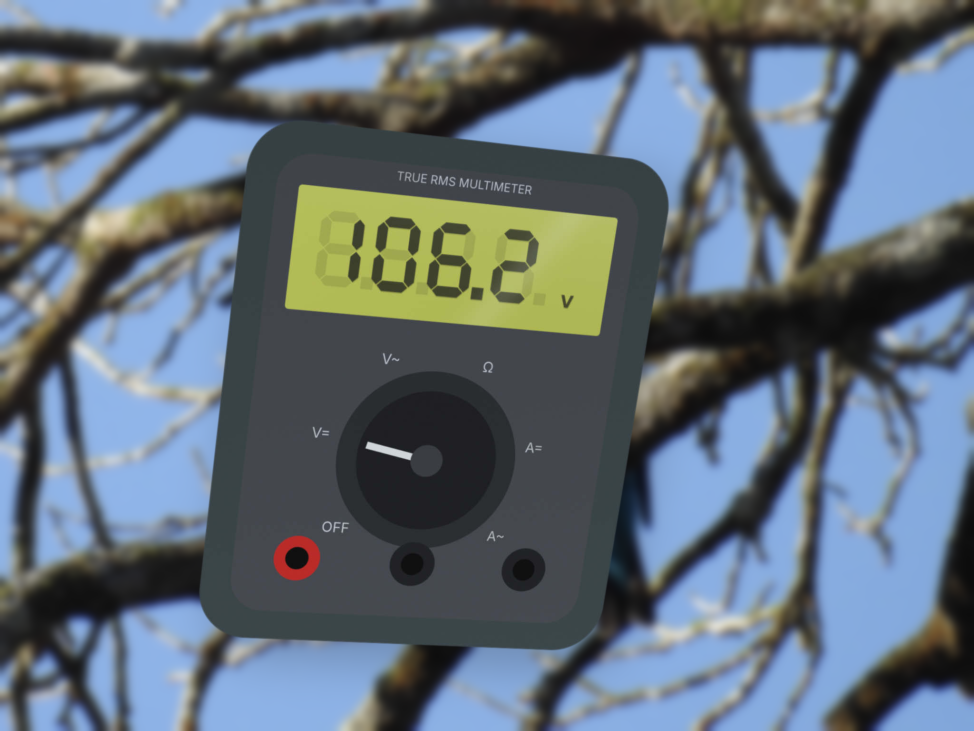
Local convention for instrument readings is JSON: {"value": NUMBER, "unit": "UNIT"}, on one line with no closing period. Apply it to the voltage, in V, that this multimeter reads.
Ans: {"value": 106.2, "unit": "V"}
